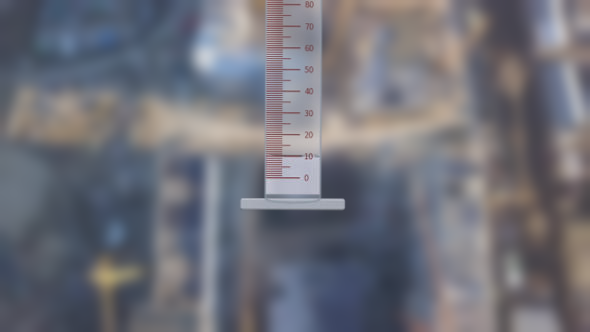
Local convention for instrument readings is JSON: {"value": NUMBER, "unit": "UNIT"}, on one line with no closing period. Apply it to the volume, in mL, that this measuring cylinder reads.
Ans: {"value": 10, "unit": "mL"}
